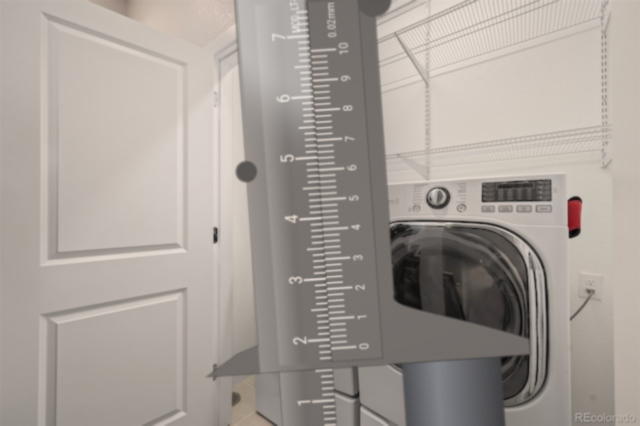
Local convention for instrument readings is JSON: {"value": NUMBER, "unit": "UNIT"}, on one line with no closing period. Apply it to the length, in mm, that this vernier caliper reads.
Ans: {"value": 18.5, "unit": "mm"}
